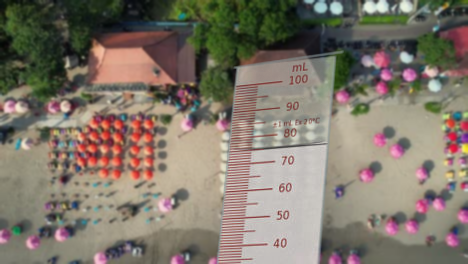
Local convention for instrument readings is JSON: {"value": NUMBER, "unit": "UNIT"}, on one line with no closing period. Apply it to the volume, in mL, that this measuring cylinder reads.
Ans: {"value": 75, "unit": "mL"}
